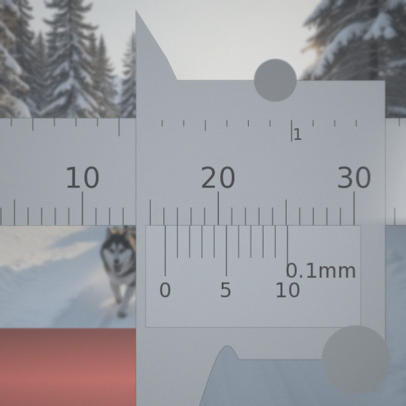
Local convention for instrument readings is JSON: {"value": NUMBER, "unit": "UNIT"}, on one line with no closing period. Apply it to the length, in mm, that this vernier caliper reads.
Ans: {"value": 16.1, "unit": "mm"}
